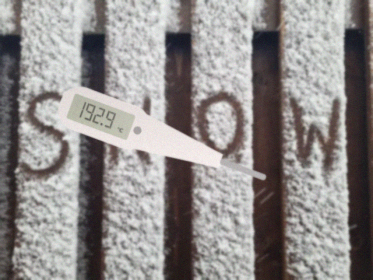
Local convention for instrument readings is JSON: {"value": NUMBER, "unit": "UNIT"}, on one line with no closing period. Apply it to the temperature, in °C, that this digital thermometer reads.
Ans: {"value": 192.9, "unit": "°C"}
